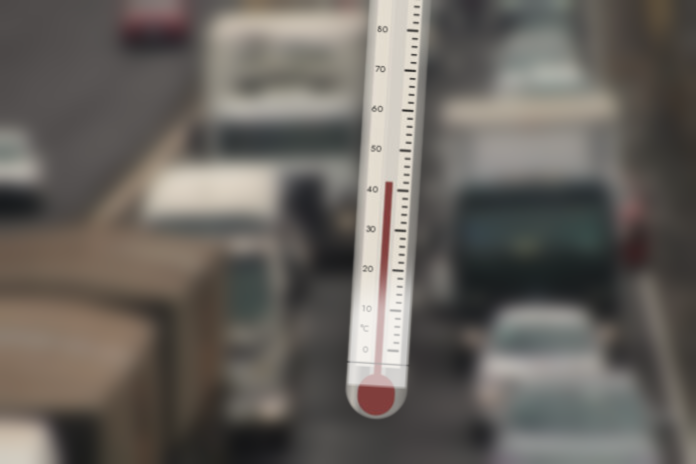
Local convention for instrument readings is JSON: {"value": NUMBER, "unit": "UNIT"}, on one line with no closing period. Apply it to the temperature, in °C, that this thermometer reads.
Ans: {"value": 42, "unit": "°C"}
